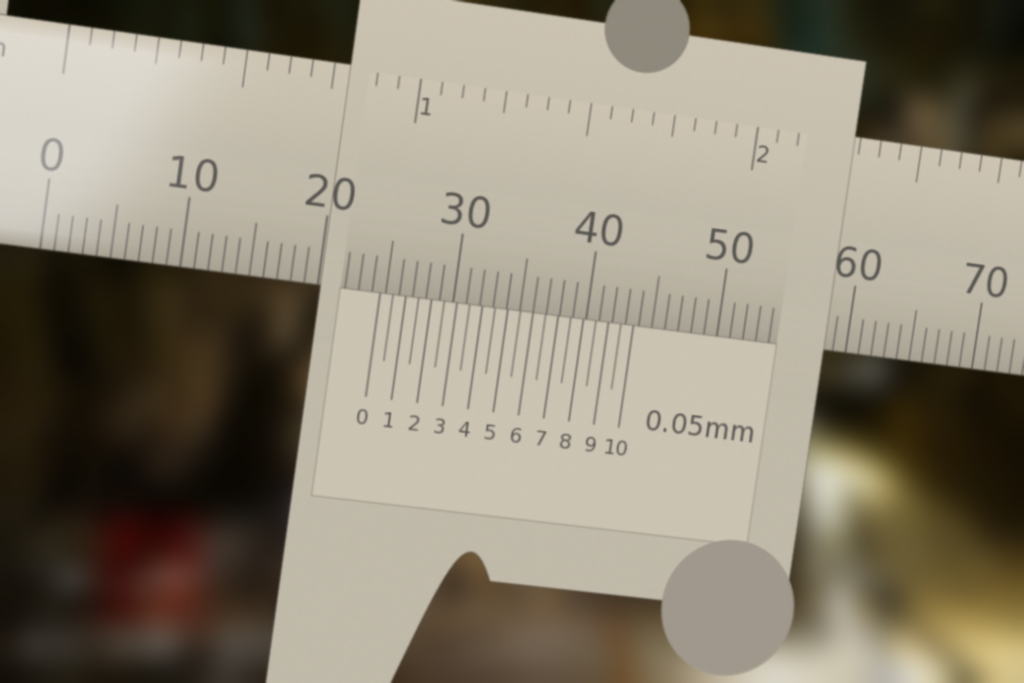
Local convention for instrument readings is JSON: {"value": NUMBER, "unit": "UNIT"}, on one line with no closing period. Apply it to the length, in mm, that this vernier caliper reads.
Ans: {"value": 24.6, "unit": "mm"}
